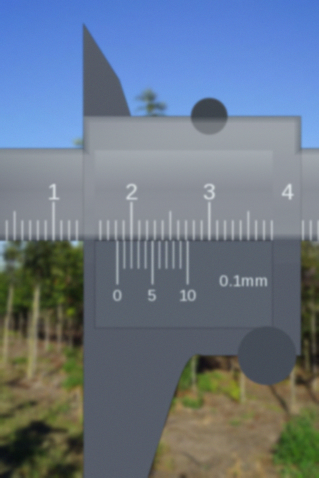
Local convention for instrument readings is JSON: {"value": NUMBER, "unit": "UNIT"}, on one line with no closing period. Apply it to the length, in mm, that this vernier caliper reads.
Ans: {"value": 18.2, "unit": "mm"}
